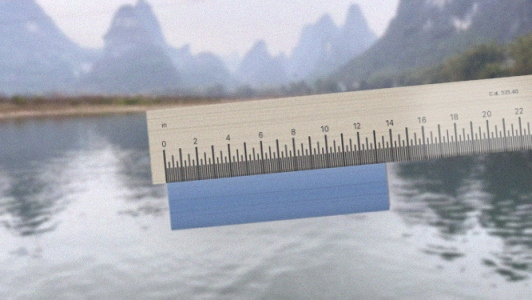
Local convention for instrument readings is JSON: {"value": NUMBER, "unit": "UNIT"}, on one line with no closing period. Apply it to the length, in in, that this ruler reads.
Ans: {"value": 13.5, "unit": "in"}
